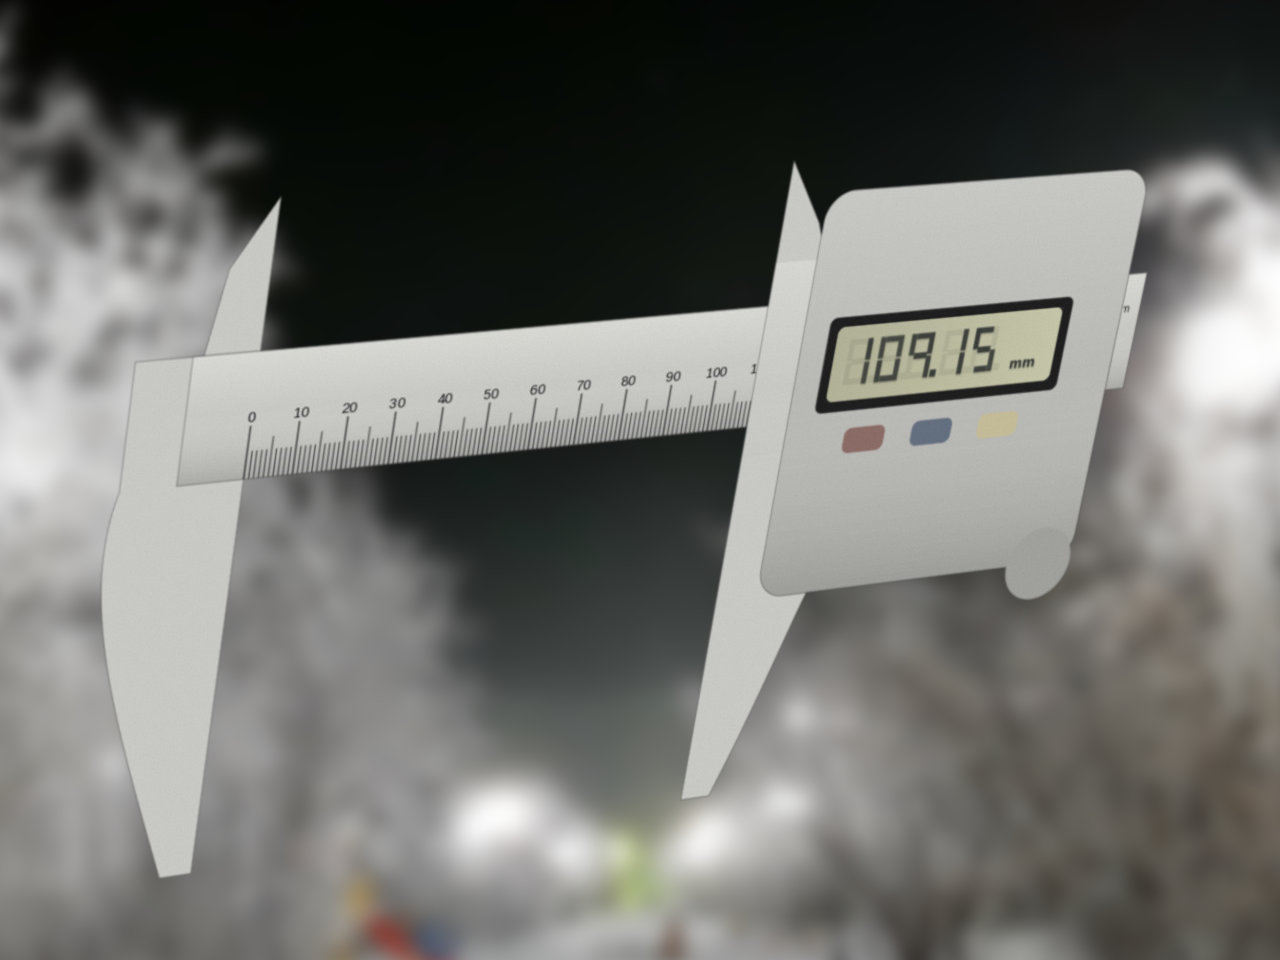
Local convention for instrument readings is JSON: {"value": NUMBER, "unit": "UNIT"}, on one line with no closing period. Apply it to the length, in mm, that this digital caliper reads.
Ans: {"value": 109.15, "unit": "mm"}
